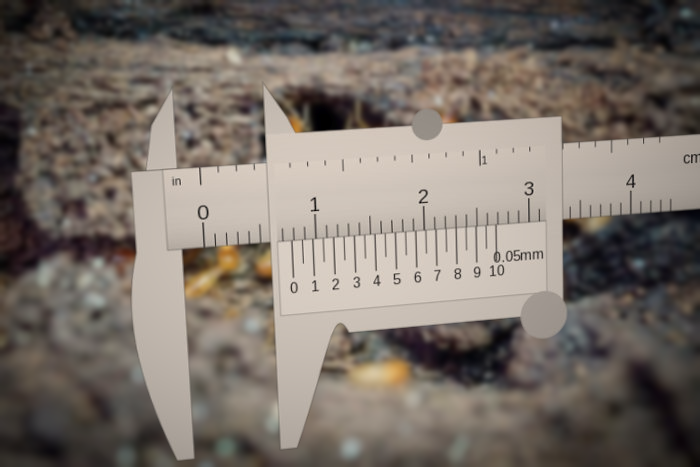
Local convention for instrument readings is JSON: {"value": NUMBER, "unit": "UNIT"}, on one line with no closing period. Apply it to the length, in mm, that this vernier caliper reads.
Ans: {"value": 7.8, "unit": "mm"}
